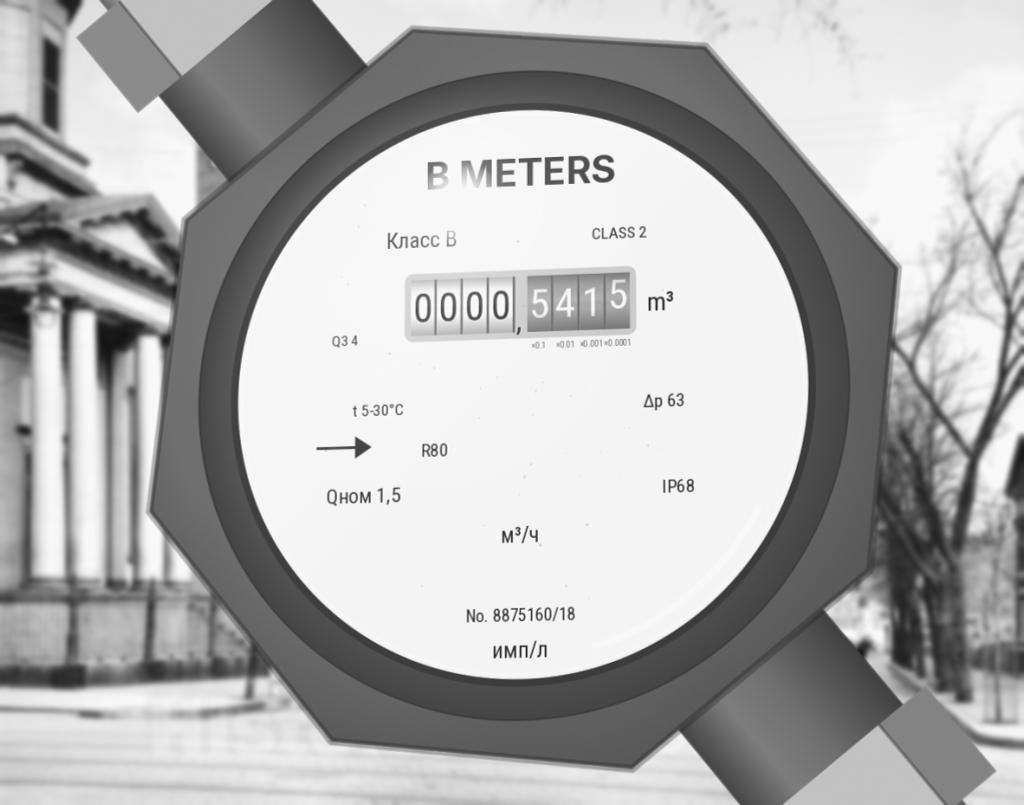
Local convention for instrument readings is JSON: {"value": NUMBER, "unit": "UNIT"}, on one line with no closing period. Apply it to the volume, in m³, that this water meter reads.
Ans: {"value": 0.5415, "unit": "m³"}
